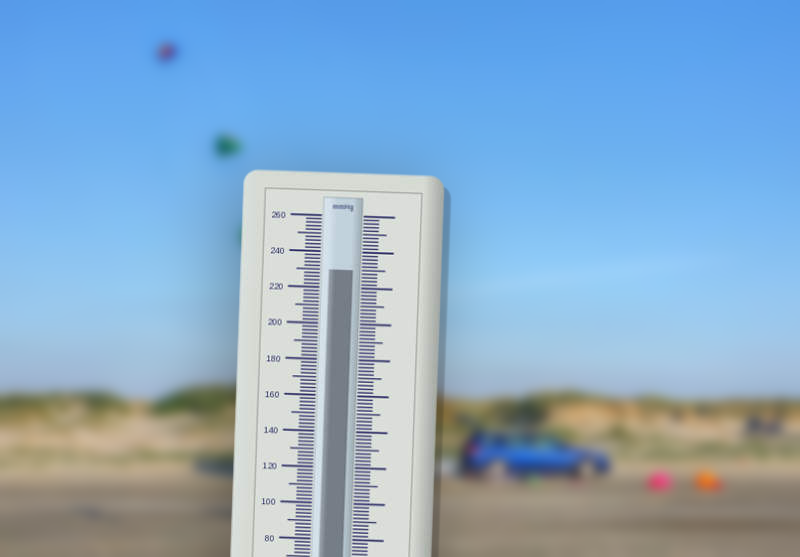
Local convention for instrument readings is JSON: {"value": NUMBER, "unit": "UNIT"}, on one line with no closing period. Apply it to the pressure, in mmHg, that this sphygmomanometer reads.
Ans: {"value": 230, "unit": "mmHg"}
